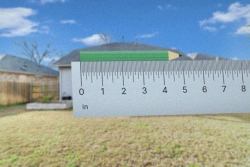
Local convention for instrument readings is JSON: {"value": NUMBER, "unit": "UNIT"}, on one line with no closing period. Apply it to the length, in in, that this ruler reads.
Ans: {"value": 5, "unit": "in"}
